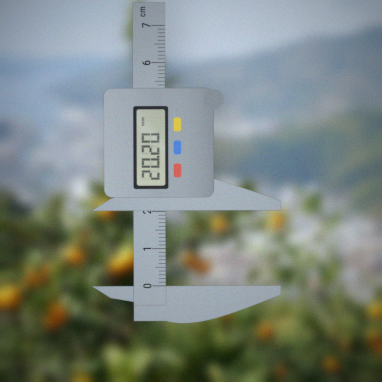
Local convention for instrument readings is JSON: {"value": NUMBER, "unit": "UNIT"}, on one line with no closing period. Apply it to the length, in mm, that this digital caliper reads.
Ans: {"value": 20.20, "unit": "mm"}
